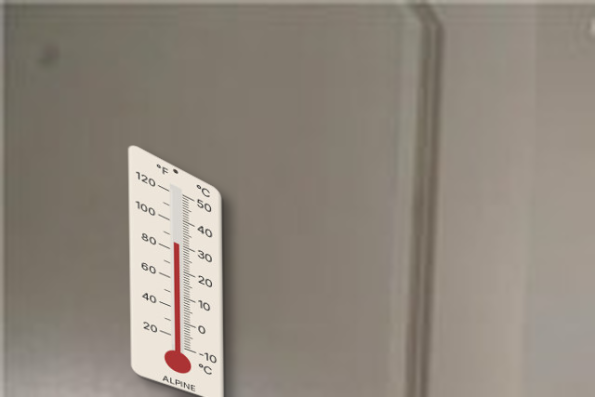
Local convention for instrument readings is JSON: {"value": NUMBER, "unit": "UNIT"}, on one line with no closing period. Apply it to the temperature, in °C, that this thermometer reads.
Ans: {"value": 30, "unit": "°C"}
